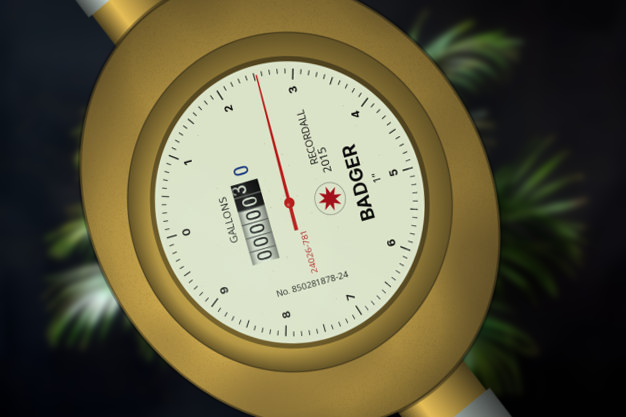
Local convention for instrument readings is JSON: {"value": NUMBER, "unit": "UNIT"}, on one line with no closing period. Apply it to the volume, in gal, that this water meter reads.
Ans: {"value": 32.5, "unit": "gal"}
